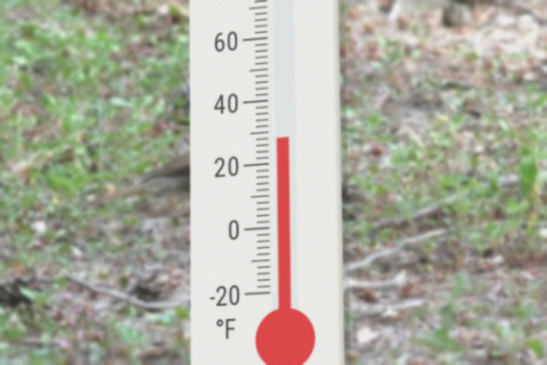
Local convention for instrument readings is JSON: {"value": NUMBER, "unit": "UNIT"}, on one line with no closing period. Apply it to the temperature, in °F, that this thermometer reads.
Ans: {"value": 28, "unit": "°F"}
